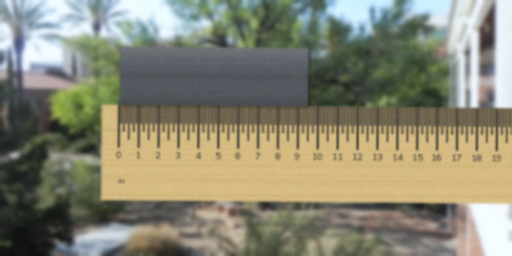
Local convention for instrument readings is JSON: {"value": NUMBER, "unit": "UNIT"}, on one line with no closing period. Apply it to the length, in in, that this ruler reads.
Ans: {"value": 9.5, "unit": "in"}
